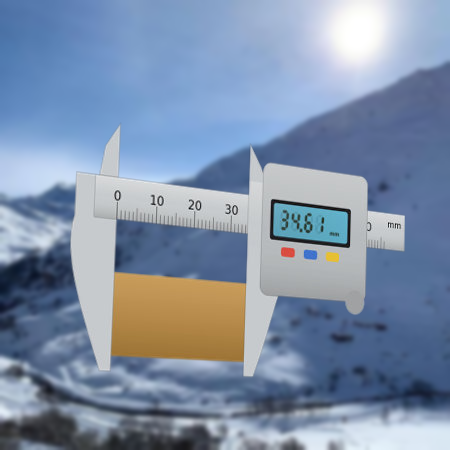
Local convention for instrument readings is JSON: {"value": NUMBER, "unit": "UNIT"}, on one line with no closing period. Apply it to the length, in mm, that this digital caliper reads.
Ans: {"value": 34.61, "unit": "mm"}
